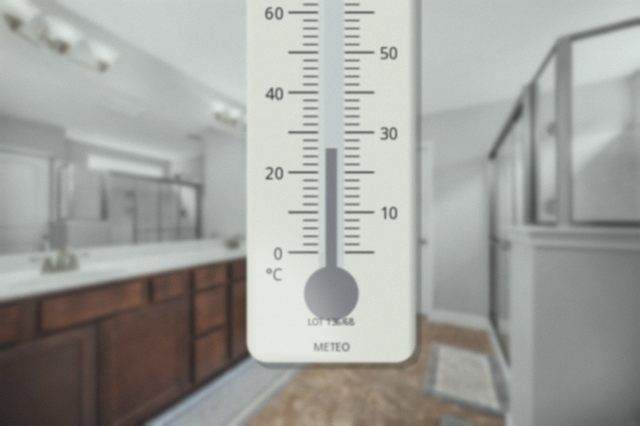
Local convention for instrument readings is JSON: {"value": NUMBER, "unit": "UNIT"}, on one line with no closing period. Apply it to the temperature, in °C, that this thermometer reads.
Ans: {"value": 26, "unit": "°C"}
